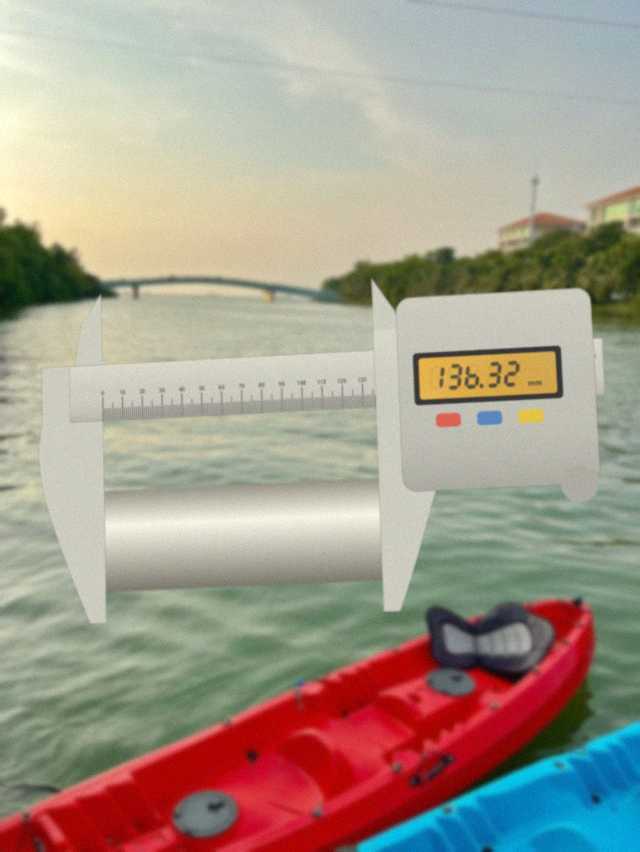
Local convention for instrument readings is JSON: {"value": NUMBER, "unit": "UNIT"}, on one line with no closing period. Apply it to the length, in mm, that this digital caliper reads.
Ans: {"value": 136.32, "unit": "mm"}
